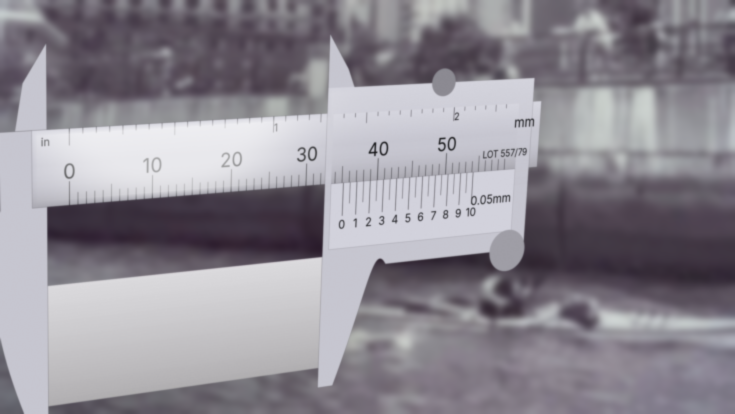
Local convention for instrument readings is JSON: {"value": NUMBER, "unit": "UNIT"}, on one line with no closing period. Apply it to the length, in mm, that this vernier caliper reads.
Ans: {"value": 35.2, "unit": "mm"}
